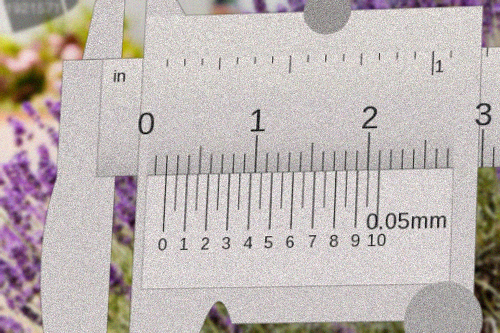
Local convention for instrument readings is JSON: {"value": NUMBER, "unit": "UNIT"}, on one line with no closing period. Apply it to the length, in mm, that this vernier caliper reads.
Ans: {"value": 2.0, "unit": "mm"}
